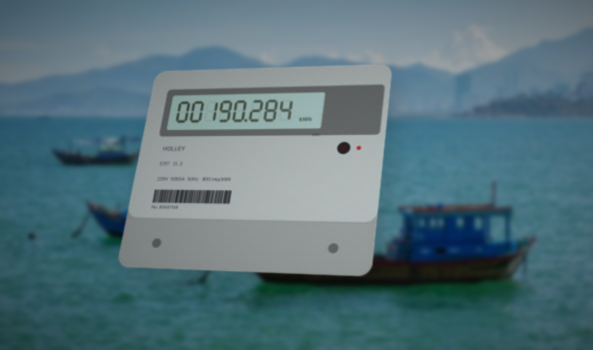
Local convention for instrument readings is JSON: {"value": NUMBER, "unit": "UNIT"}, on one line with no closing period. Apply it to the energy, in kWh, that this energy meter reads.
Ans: {"value": 190.284, "unit": "kWh"}
